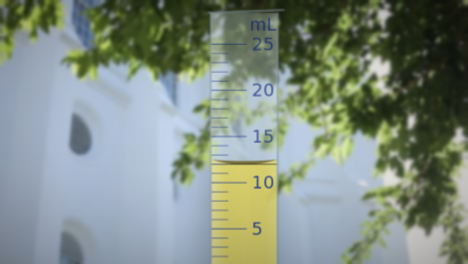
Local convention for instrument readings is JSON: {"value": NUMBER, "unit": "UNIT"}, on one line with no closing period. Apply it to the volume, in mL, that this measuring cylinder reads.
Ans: {"value": 12, "unit": "mL"}
